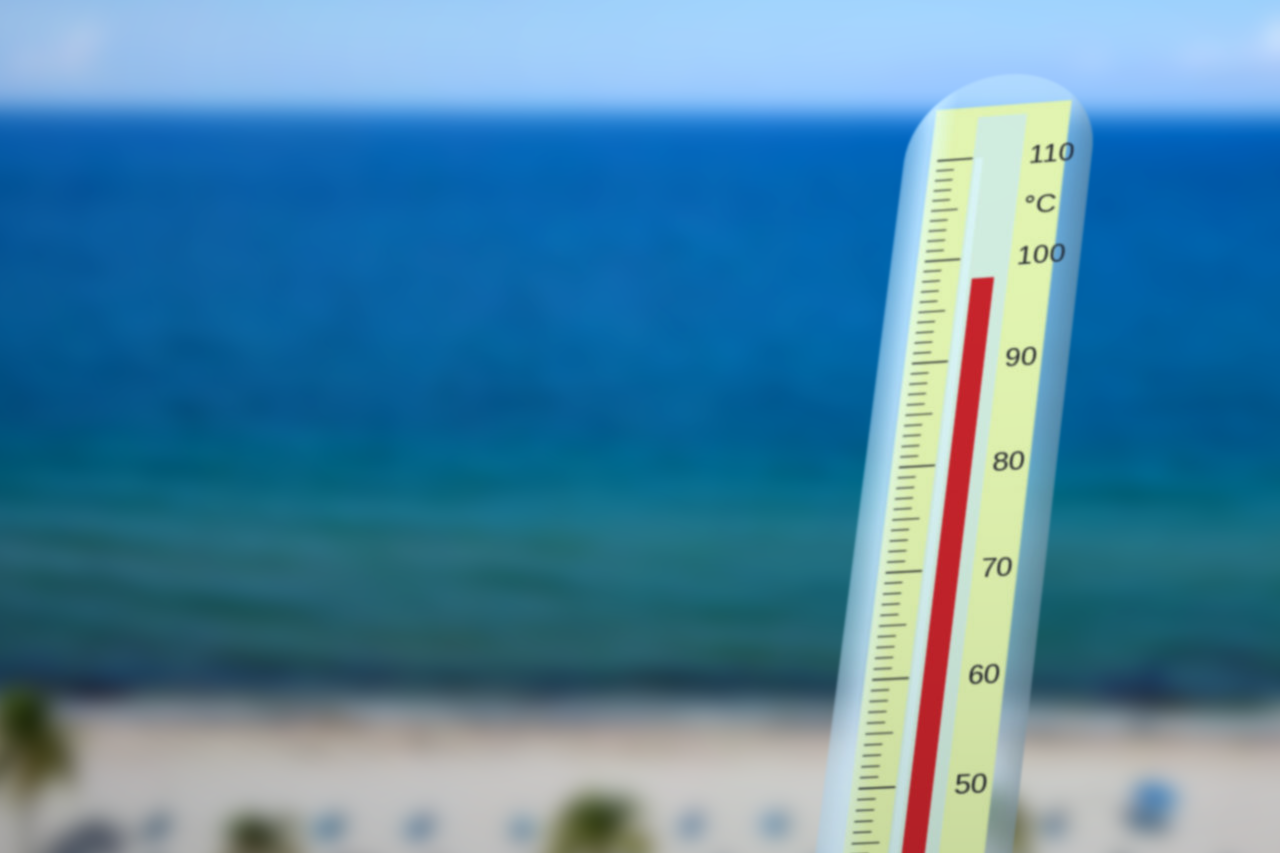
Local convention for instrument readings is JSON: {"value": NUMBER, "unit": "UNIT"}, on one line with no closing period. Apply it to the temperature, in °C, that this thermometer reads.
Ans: {"value": 98, "unit": "°C"}
